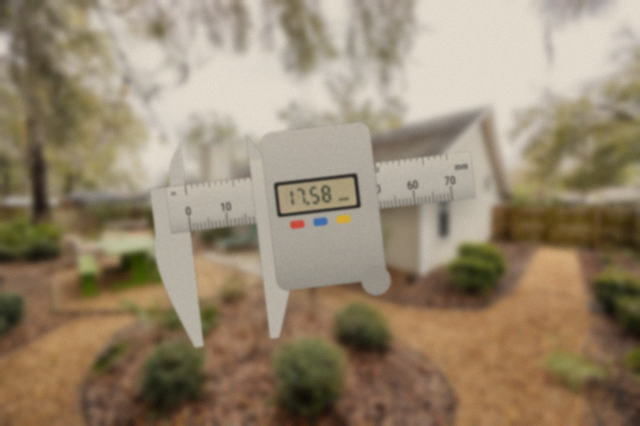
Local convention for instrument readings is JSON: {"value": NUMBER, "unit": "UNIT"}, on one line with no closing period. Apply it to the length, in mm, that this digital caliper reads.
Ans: {"value": 17.58, "unit": "mm"}
